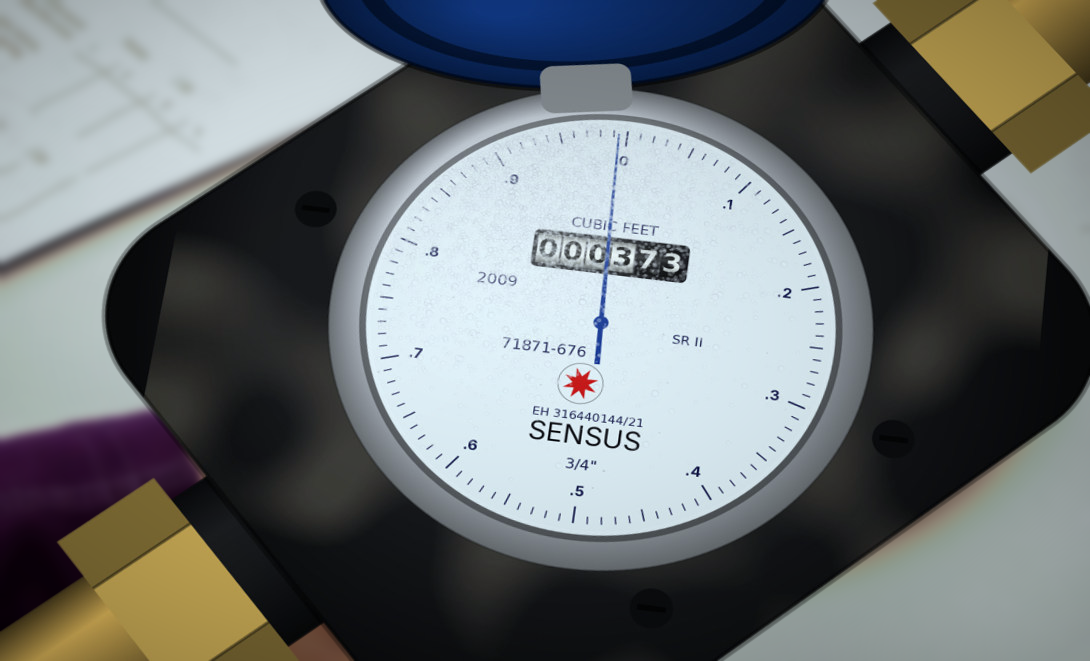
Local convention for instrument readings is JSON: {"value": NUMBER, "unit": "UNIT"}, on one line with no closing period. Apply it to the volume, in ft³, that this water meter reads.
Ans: {"value": 372.99, "unit": "ft³"}
